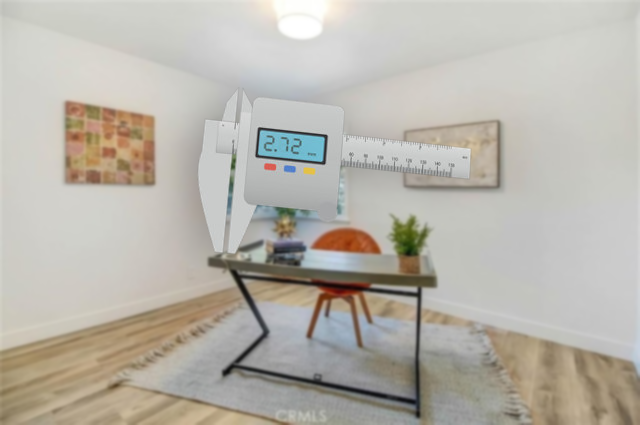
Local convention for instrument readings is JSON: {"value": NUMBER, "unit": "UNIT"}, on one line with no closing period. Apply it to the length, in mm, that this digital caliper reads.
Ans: {"value": 2.72, "unit": "mm"}
